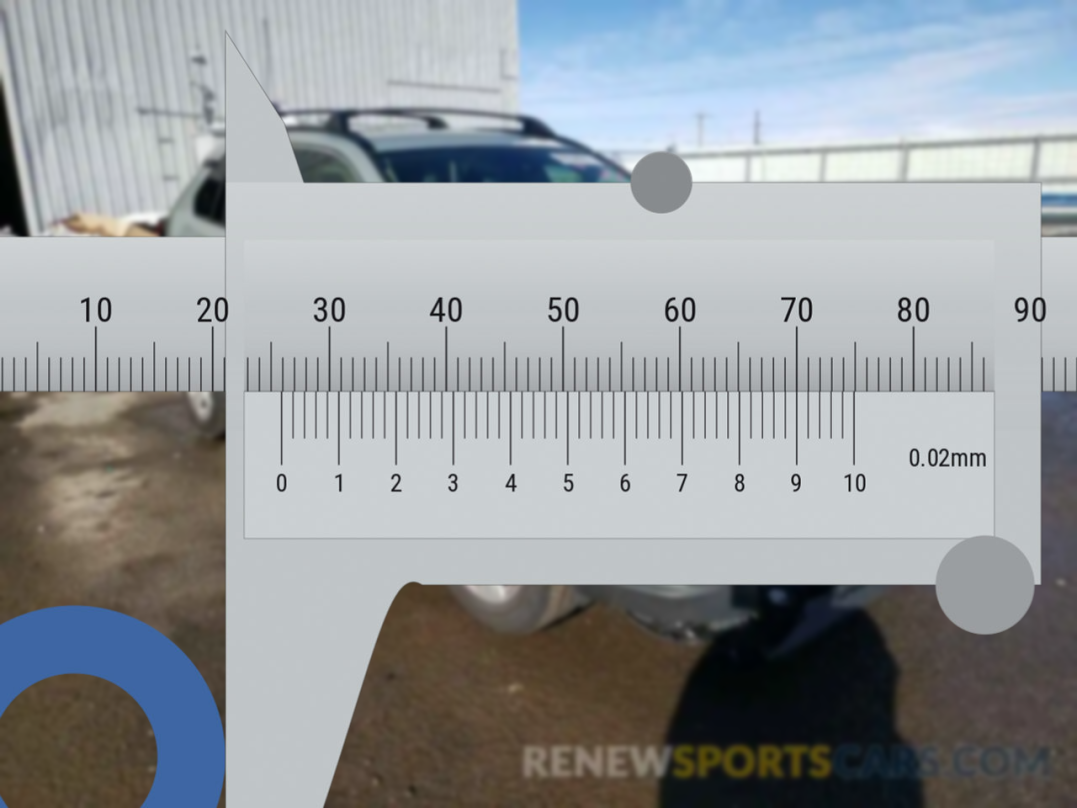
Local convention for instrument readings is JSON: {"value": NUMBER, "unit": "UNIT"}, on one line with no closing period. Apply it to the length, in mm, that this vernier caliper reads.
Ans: {"value": 25.9, "unit": "mm"}
